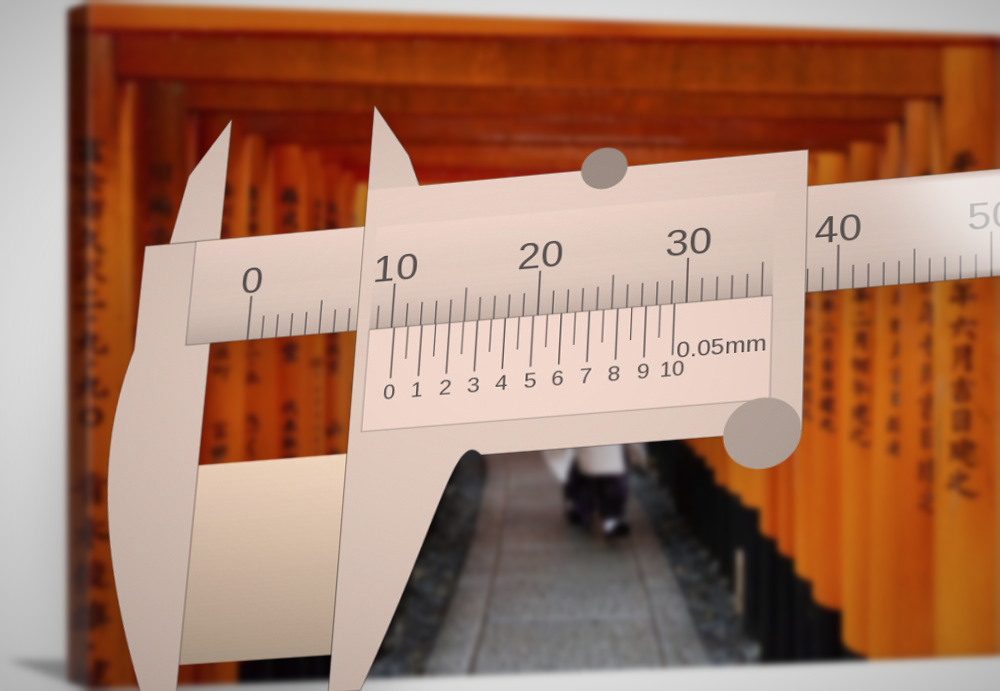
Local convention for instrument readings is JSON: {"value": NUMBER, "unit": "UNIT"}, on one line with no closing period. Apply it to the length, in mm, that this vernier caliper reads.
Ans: {"value": 10.2, "unit": "mm"}
